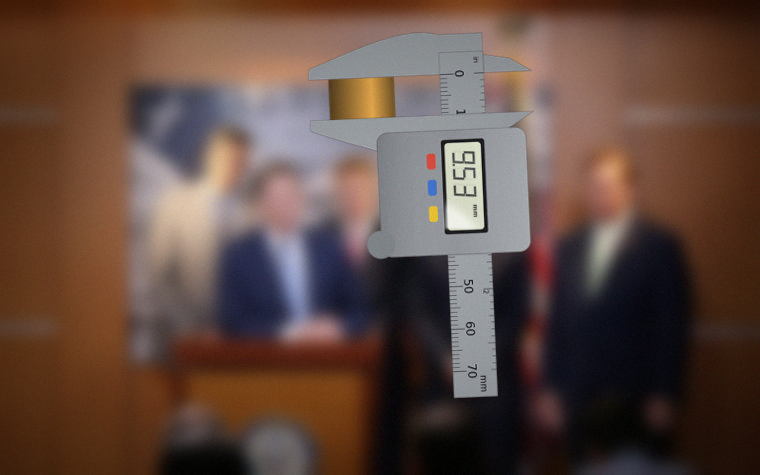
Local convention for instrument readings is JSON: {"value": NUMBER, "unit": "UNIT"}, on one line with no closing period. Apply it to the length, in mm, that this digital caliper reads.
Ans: {"value": 9.53, "unit": "mm"}
